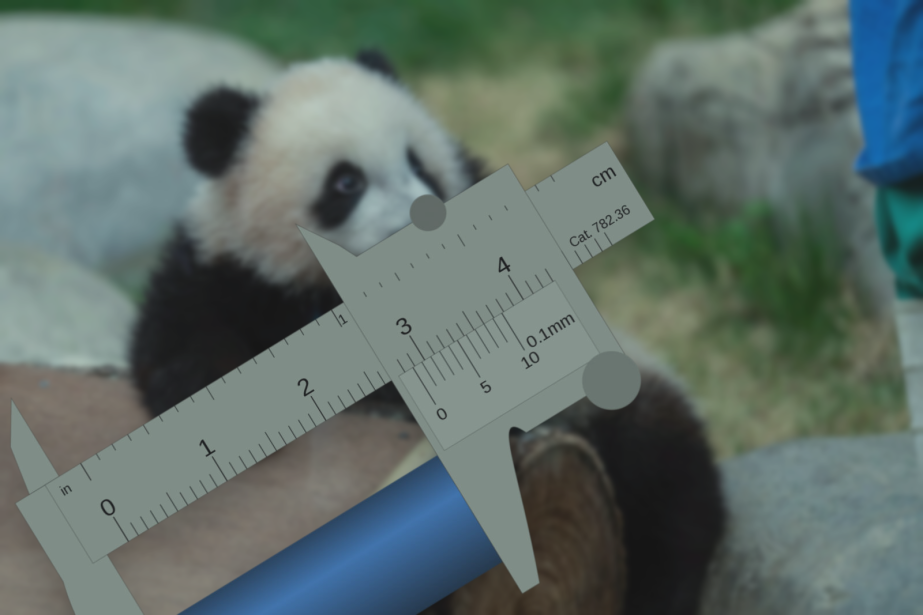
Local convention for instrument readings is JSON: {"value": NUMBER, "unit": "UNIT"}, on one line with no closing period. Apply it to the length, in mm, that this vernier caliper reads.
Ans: {"value": 28.8, "unit": "mm"}
